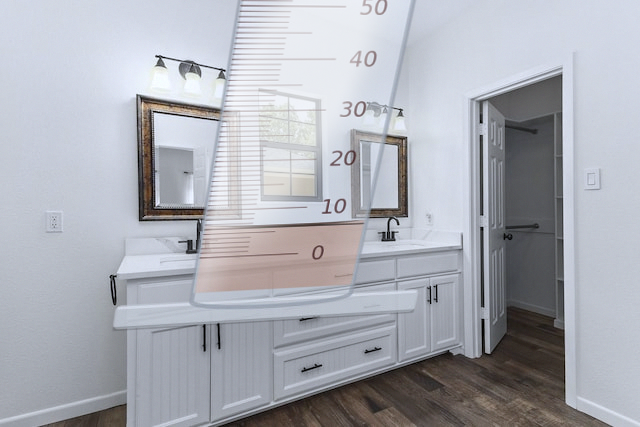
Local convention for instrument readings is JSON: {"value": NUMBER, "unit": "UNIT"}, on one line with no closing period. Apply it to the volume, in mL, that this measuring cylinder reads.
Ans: {"value": 6, "unit": "mL"}
